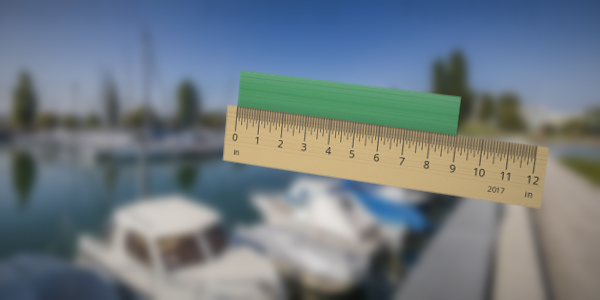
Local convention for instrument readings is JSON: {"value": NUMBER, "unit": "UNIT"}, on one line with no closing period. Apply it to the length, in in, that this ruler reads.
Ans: {"value": 9, "unit": "in"}
